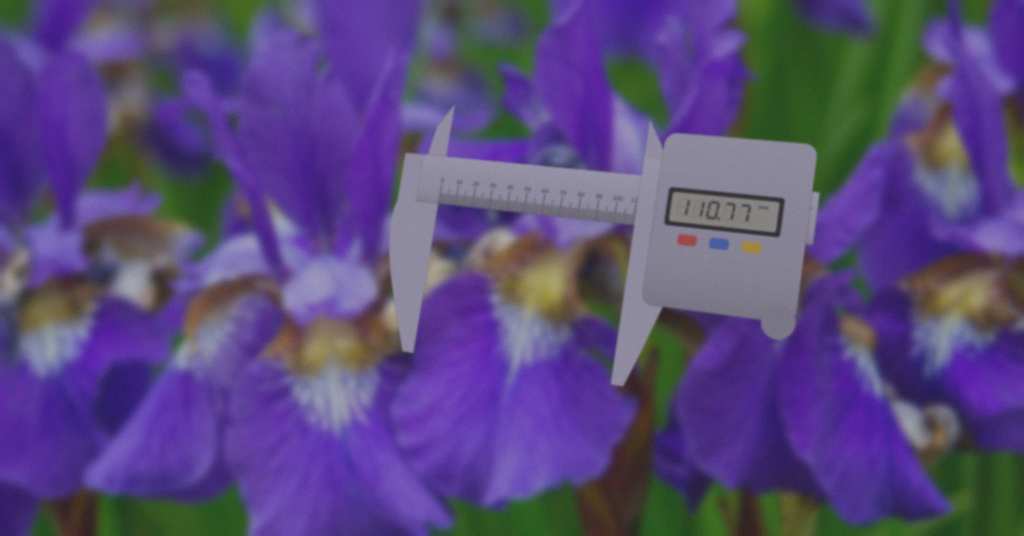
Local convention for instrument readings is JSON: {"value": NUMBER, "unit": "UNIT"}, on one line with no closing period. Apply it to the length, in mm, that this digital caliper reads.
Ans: {"value": 110.77, "unit": "mm"}
